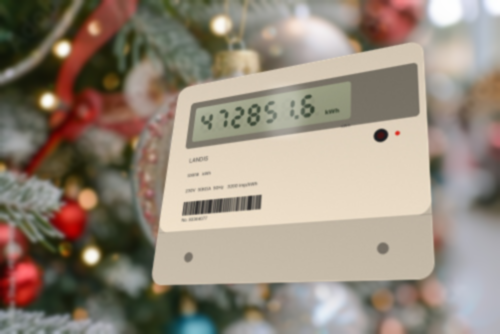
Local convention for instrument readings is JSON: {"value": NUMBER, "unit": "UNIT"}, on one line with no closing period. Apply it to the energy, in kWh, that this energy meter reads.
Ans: {"value": 472851.6, "unit": "kWh"}
